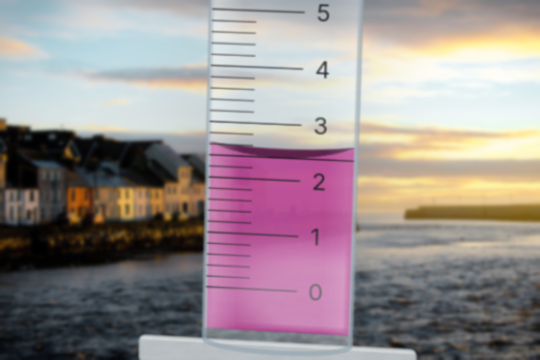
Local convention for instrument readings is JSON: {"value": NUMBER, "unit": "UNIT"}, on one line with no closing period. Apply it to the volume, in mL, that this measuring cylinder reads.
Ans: {"value": 2.4, "unit": "mL"}
